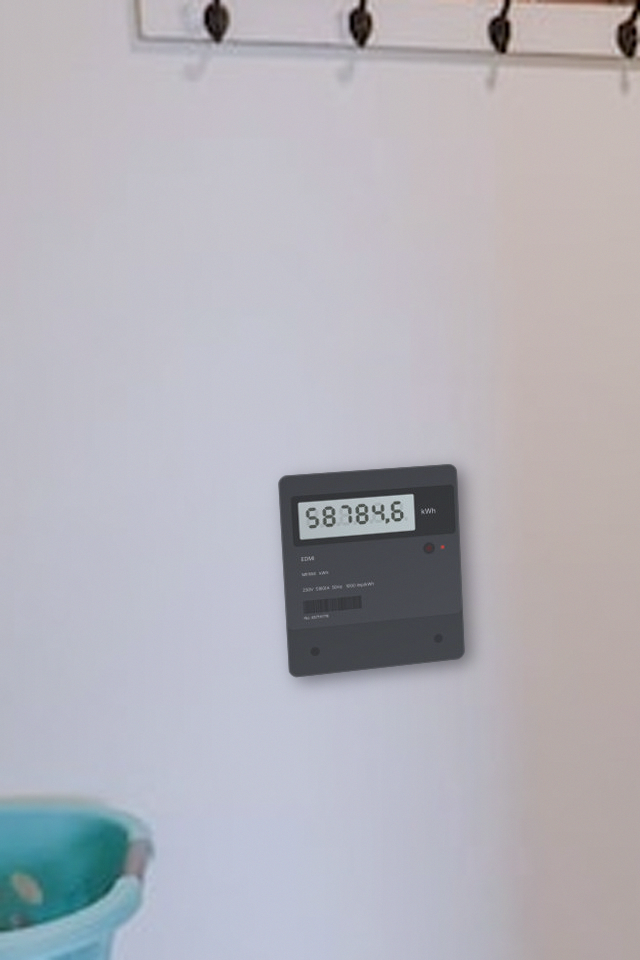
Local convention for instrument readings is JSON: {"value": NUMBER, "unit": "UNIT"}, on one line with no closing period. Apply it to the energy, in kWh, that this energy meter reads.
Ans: {"value": 58784.6, "unit": "kWh"}
